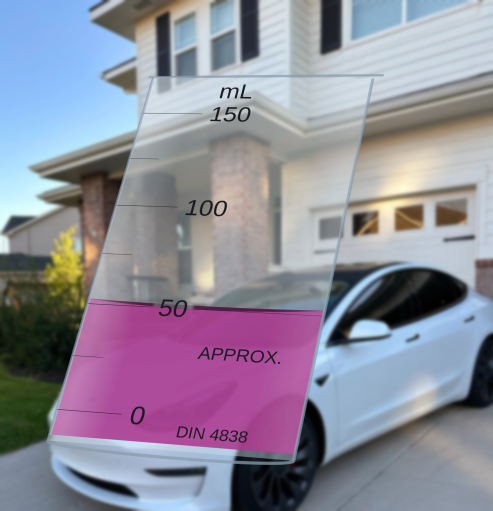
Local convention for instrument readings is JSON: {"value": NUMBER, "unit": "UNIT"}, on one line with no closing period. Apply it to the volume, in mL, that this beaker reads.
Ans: {"value": 50, "unit": "mL"}
